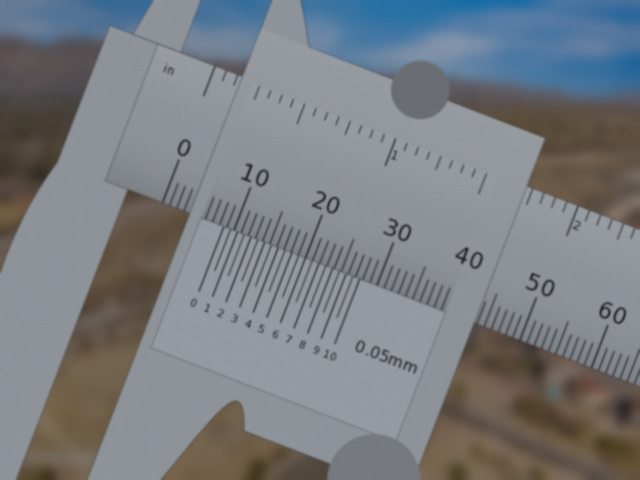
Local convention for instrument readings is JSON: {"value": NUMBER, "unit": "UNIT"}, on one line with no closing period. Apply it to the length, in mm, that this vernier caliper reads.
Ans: {"value": 8.6, "unit": "mm"}
